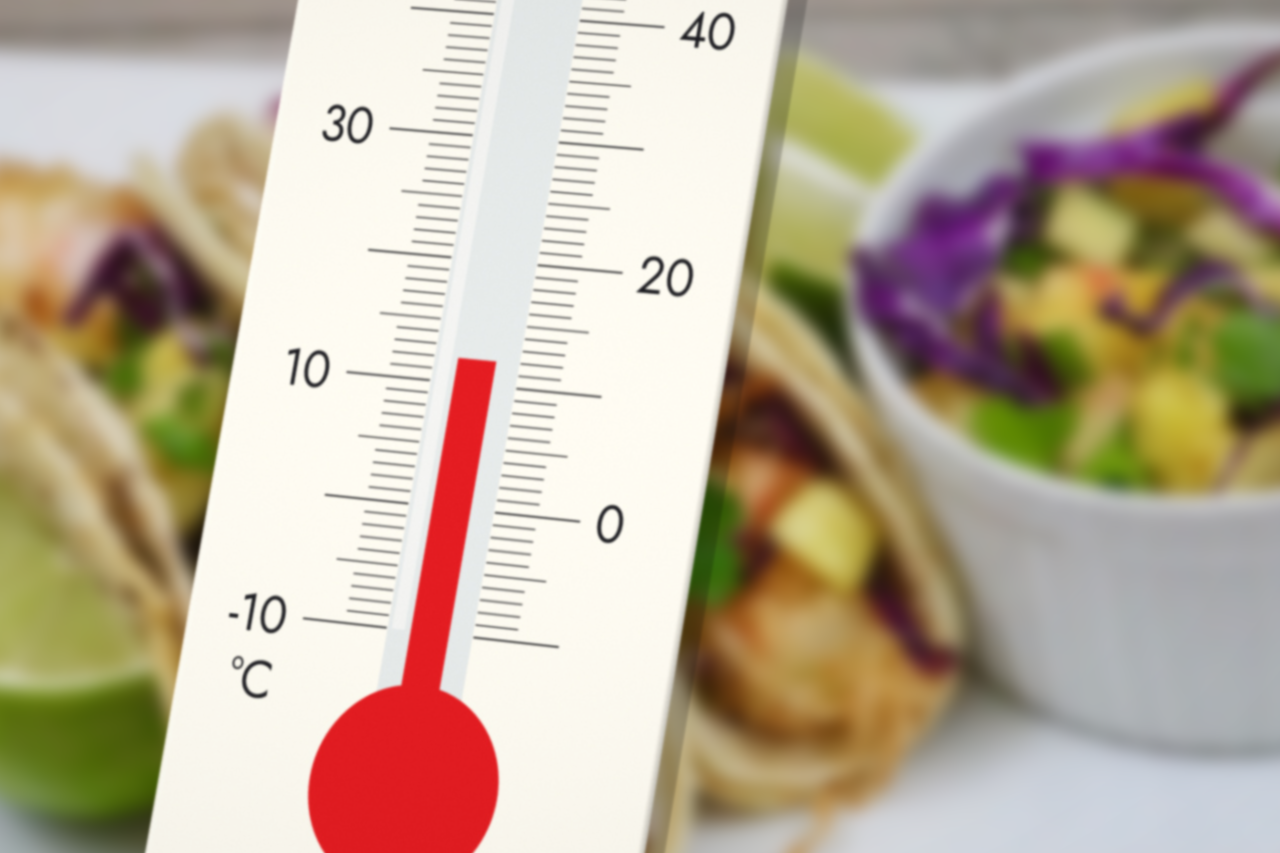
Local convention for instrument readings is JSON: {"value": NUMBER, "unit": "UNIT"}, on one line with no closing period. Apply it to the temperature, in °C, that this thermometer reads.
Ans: {"value": 12, "unit": "°C"}
